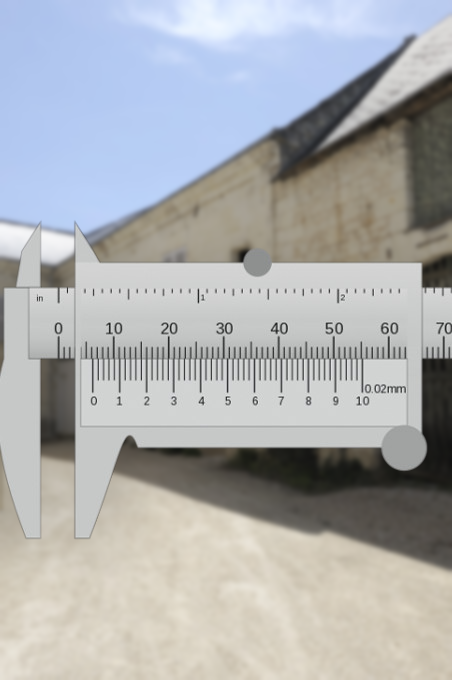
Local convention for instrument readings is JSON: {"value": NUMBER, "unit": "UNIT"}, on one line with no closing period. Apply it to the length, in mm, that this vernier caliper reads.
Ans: {"value": 6.2, "unit": "mm"}
